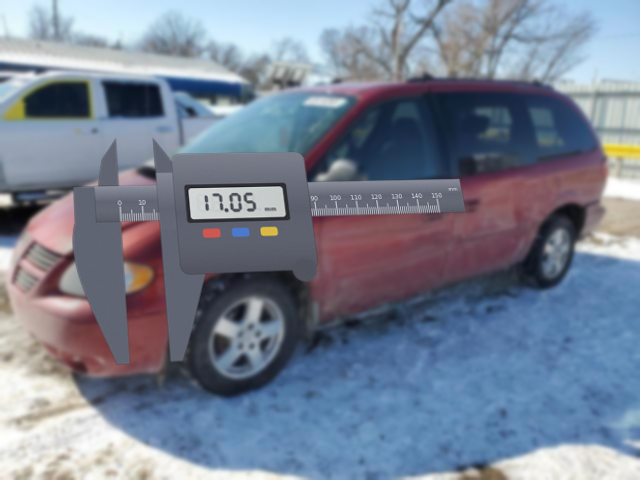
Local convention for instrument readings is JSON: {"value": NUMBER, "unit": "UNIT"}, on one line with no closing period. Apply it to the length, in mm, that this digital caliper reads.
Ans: {"value": 17.05, "unit": "mm"}
